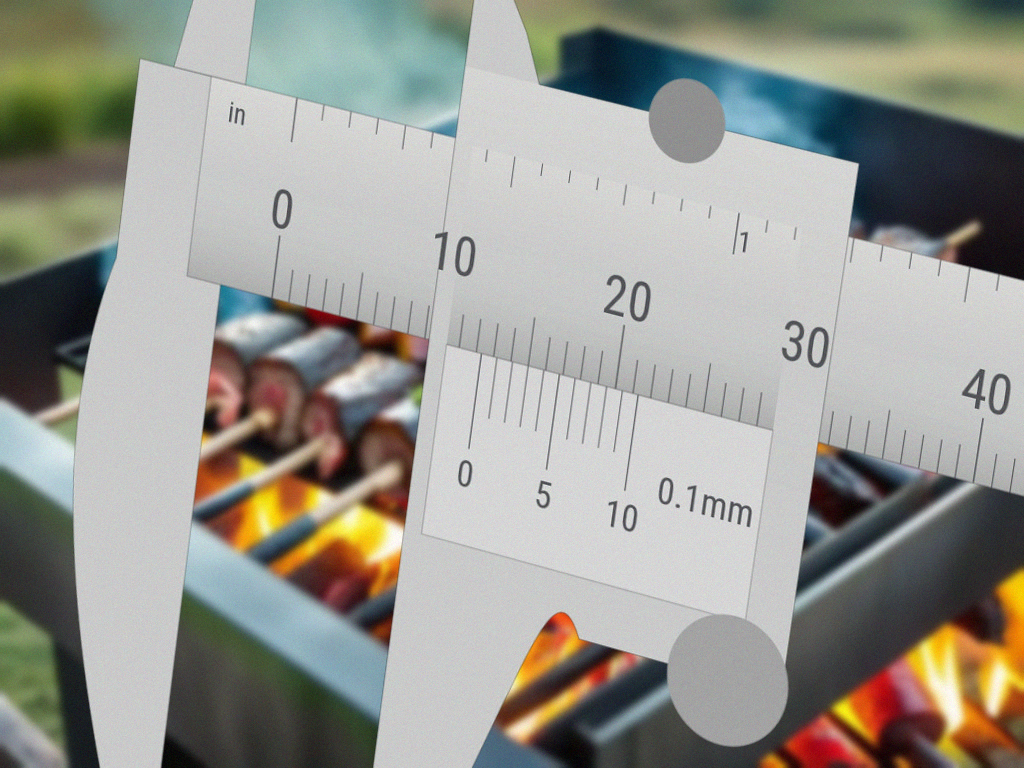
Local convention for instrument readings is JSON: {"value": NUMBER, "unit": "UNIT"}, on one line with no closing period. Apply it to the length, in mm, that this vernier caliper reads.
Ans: {"value": 12.3, "unit": "mm"}
